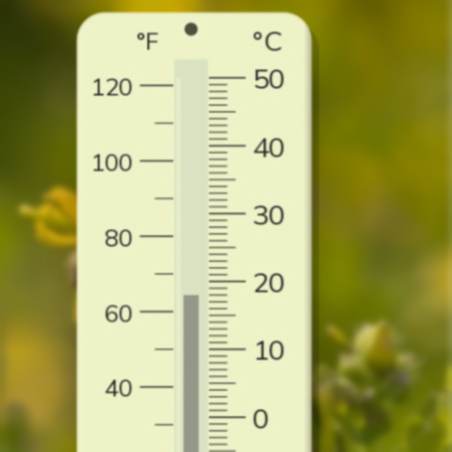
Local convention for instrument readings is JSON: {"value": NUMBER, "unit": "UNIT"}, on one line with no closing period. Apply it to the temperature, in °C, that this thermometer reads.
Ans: {"value": 18, "unit": "°C"}
